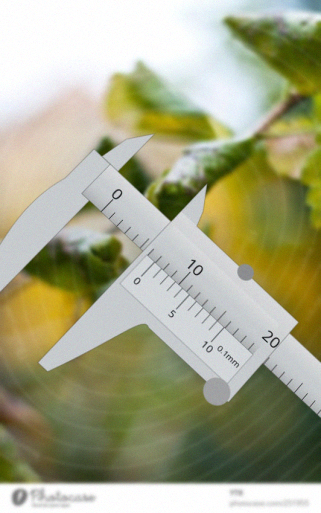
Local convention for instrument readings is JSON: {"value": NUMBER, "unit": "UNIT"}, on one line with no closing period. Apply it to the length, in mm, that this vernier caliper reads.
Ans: {"value": 6.9, "unit": "mm"}
